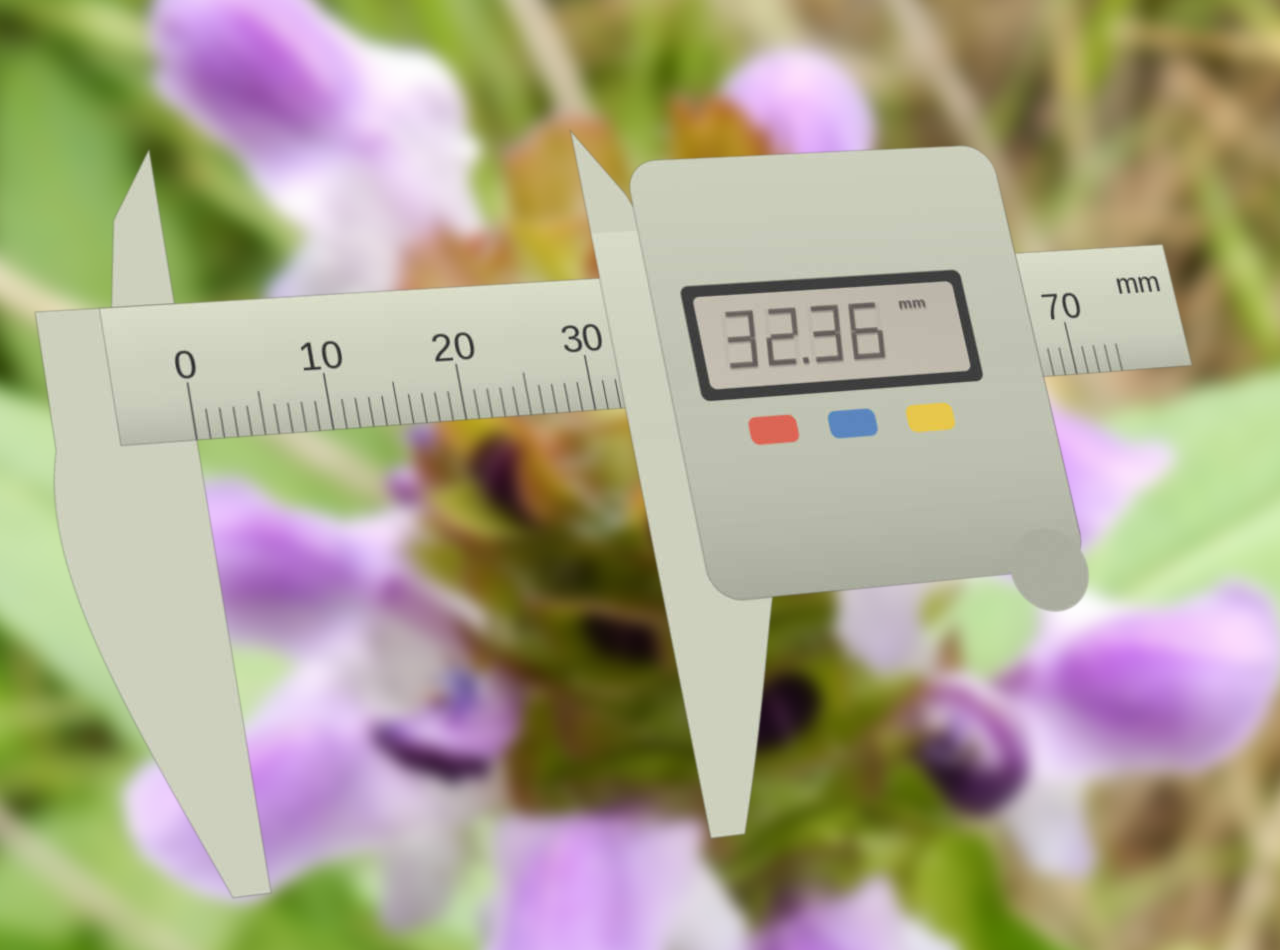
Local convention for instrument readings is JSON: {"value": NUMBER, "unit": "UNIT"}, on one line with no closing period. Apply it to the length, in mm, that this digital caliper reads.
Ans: {"value": 32.36, "unit": "mm"}
